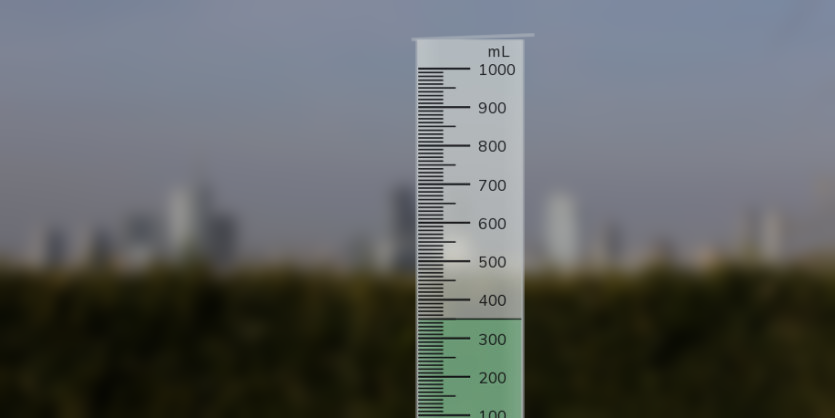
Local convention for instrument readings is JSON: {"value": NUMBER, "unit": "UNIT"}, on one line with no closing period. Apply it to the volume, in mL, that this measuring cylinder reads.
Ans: {"value": 350, "unit": "mL"}
